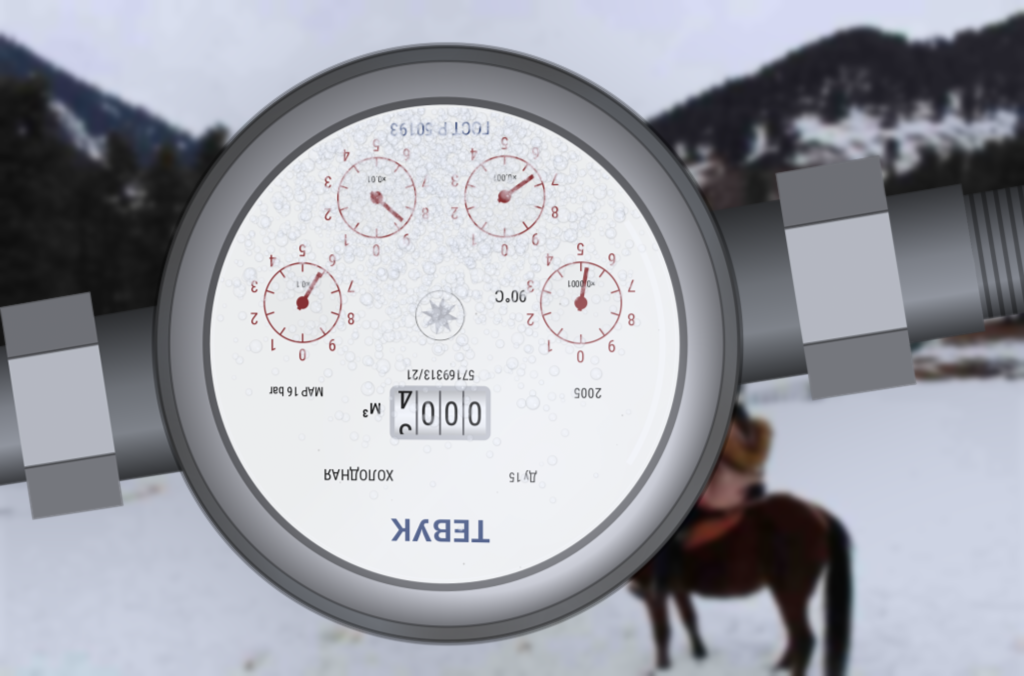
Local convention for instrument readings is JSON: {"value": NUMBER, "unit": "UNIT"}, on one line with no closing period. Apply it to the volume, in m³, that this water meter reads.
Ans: {"value": 3.5865, "unit": "m³"}
